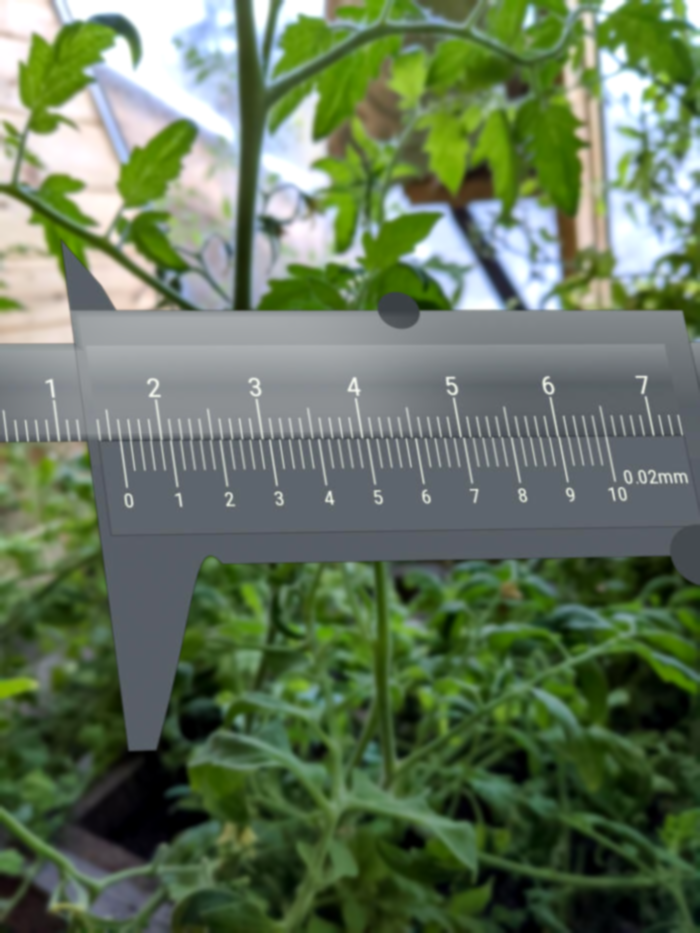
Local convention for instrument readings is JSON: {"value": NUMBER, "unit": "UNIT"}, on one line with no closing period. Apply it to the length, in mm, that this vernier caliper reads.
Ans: {"value": 16.0, "unit": "mm"}
